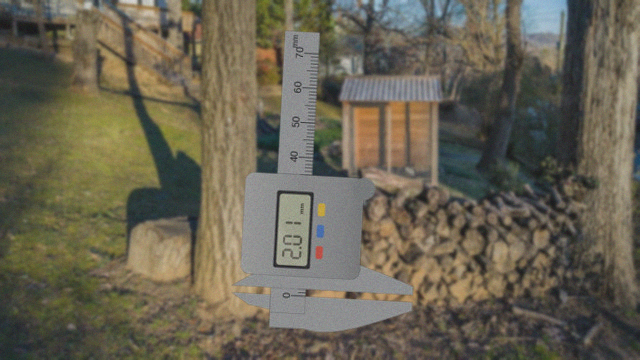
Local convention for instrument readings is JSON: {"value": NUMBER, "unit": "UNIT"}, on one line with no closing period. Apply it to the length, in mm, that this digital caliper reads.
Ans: {"value": 2.01, "unit": "mm"}
